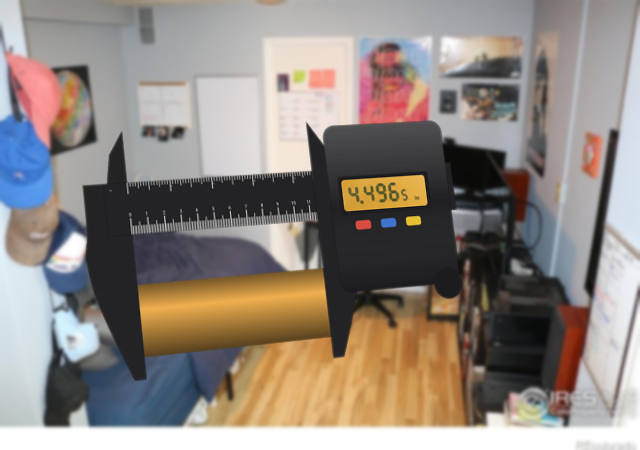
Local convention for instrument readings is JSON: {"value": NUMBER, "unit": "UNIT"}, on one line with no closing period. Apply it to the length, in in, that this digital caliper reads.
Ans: {"value": 4.4965, "unit": "in"}
